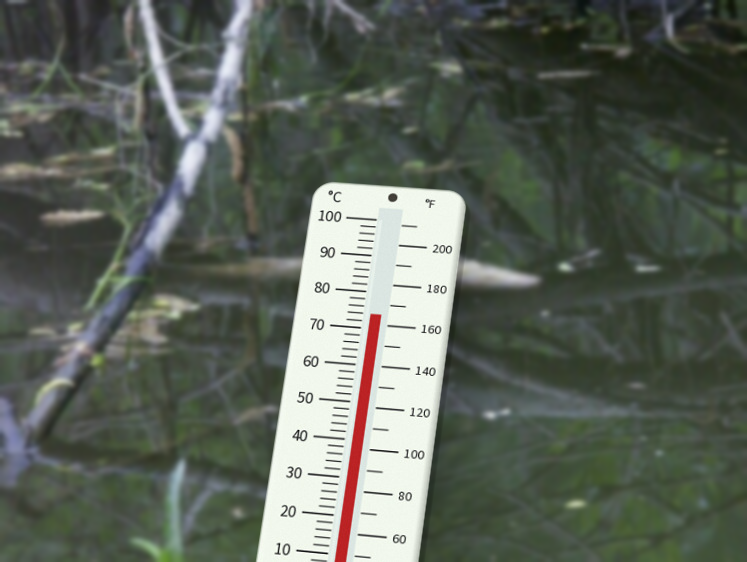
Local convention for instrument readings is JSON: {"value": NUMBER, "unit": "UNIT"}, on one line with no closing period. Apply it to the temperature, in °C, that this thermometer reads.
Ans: {"value": 74, "unit": "°C"}
